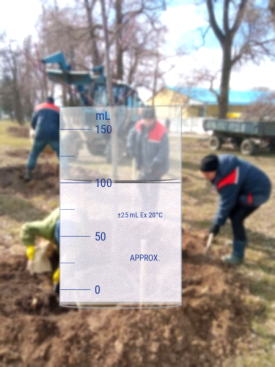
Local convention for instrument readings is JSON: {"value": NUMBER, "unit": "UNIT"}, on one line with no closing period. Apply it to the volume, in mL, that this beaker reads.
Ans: {"value": 100, "unit": "mL"}
